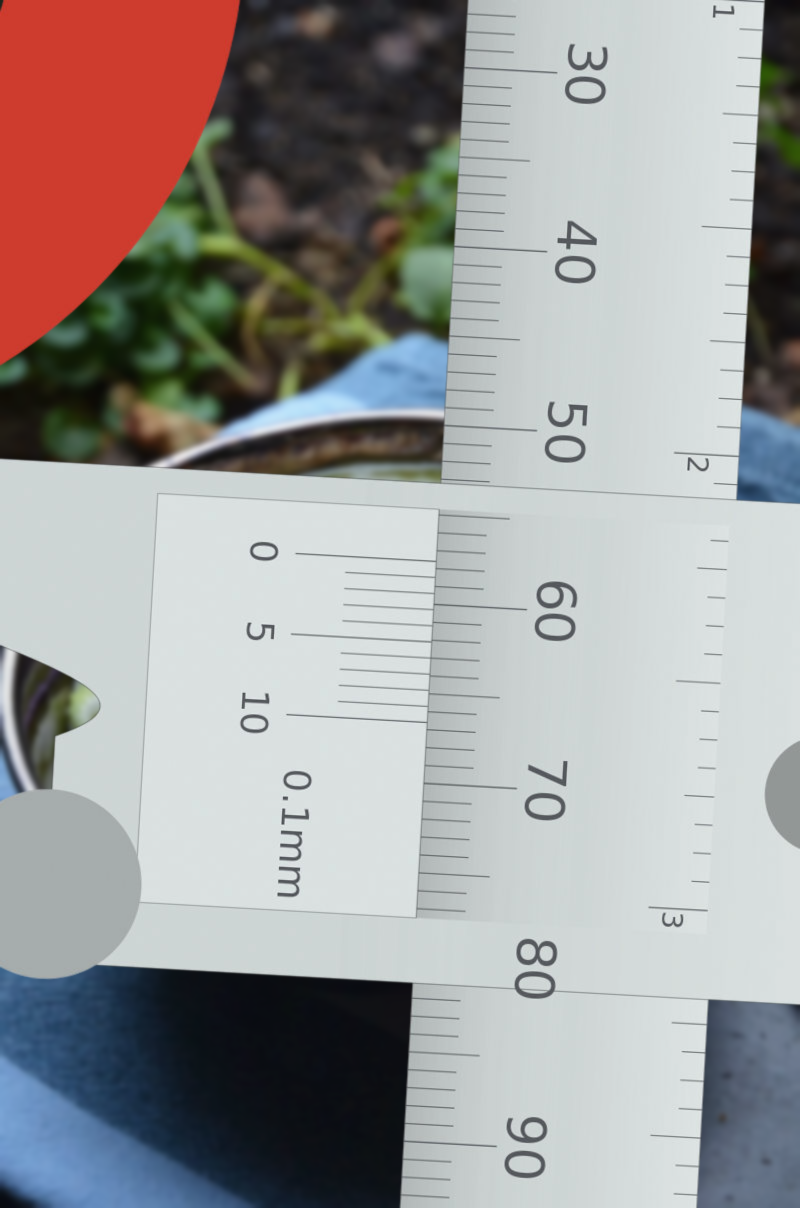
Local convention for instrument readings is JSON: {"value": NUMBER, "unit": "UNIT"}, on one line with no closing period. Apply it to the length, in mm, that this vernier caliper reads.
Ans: {"value": 57.6, "unit": "mm"}
